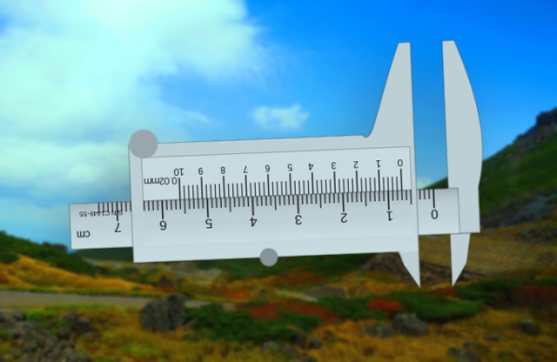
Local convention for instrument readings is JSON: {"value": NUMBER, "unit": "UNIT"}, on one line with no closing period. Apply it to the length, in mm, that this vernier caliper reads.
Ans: {"value": 7.0, "unit": "mm"}
